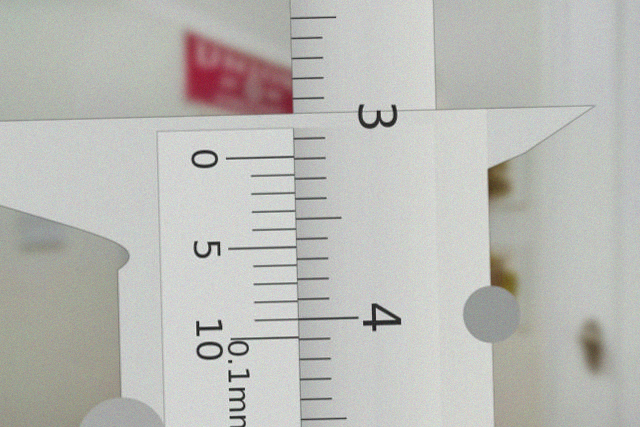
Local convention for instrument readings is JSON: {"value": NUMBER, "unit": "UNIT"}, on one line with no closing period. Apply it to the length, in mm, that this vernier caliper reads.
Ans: {"value": 31.9, "unit": "mm"}
